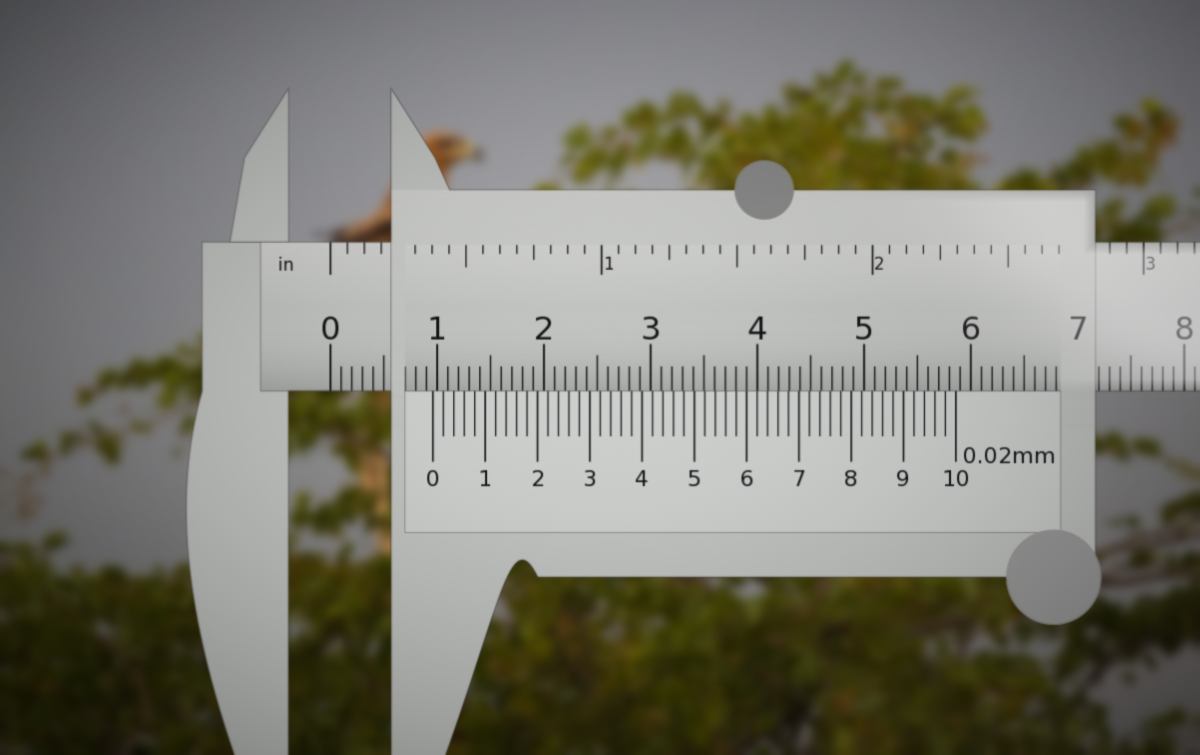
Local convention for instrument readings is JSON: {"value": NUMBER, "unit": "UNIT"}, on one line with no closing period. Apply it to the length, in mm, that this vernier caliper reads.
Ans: {"value": 9.6, "unit": "mm"}
